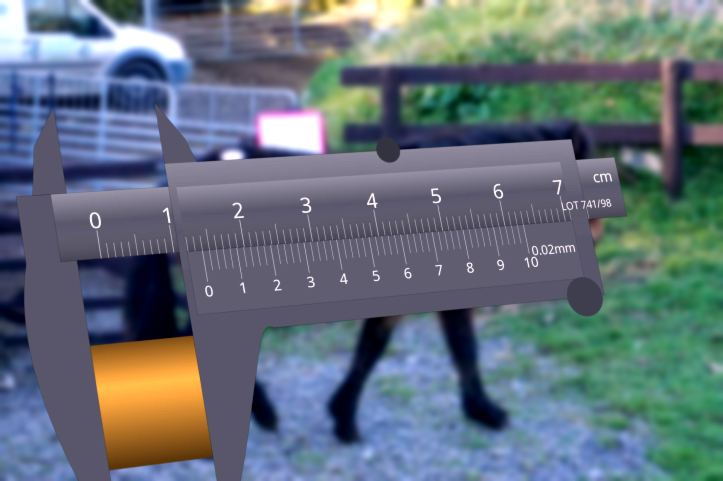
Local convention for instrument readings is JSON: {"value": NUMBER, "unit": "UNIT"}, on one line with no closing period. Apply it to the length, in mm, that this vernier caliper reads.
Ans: {"value": 14.0, "unit": "mm"}
